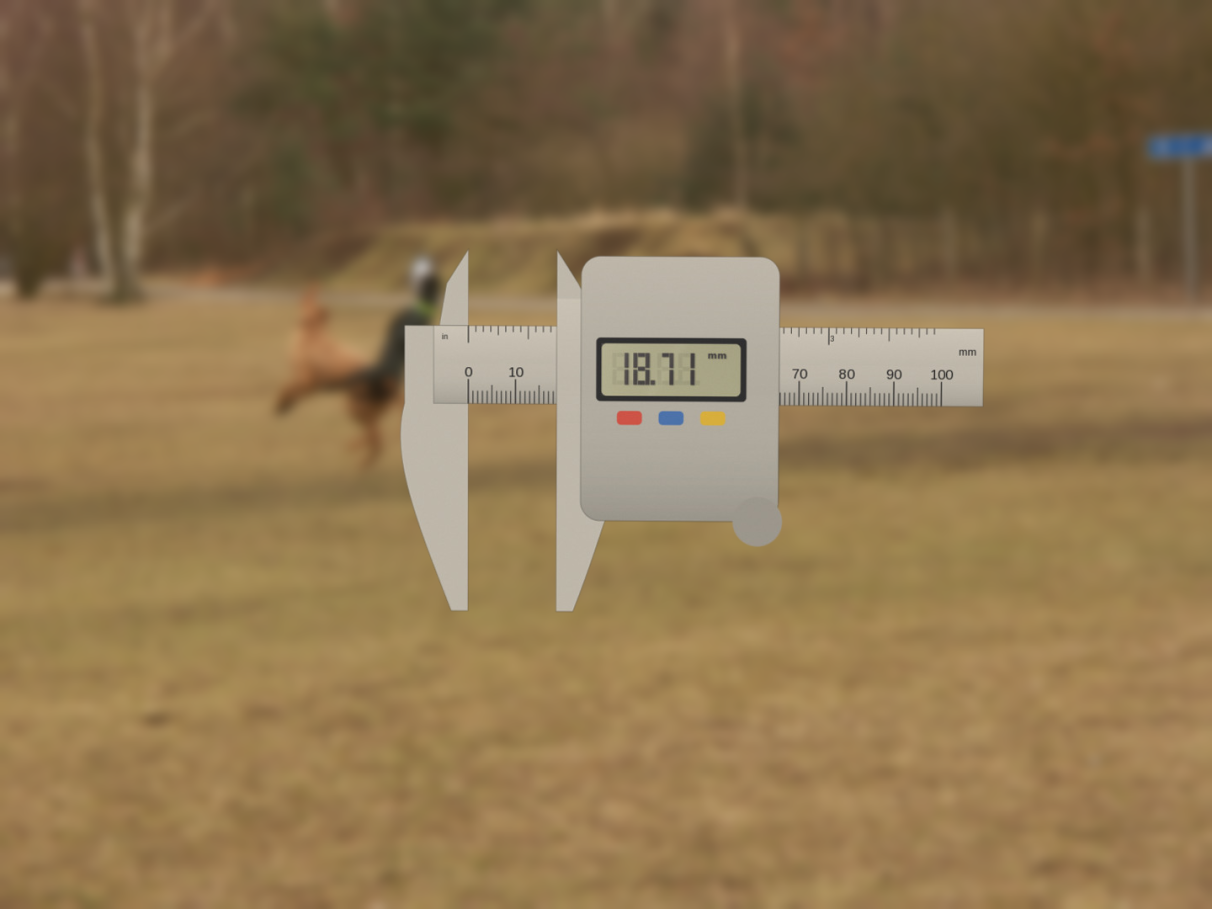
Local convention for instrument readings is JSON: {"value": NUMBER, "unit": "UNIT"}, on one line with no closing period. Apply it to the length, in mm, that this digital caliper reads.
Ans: {"value": 18.71, "unit": "mm"}
